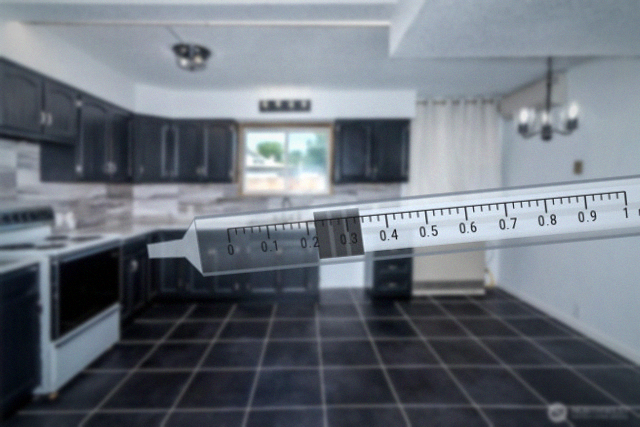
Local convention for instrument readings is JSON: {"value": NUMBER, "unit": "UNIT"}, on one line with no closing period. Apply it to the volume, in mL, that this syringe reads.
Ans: {"value": 0.22, "unit": "mL"}
